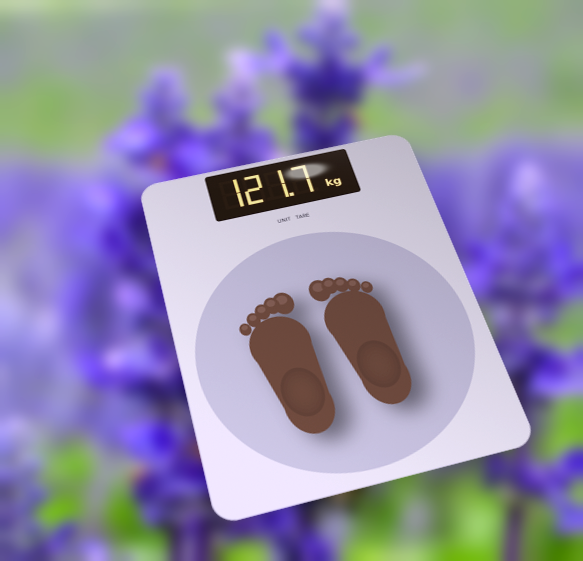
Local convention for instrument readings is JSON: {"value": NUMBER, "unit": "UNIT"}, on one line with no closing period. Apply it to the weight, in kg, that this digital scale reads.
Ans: {"value": 121.7, "unit": "kg"}
